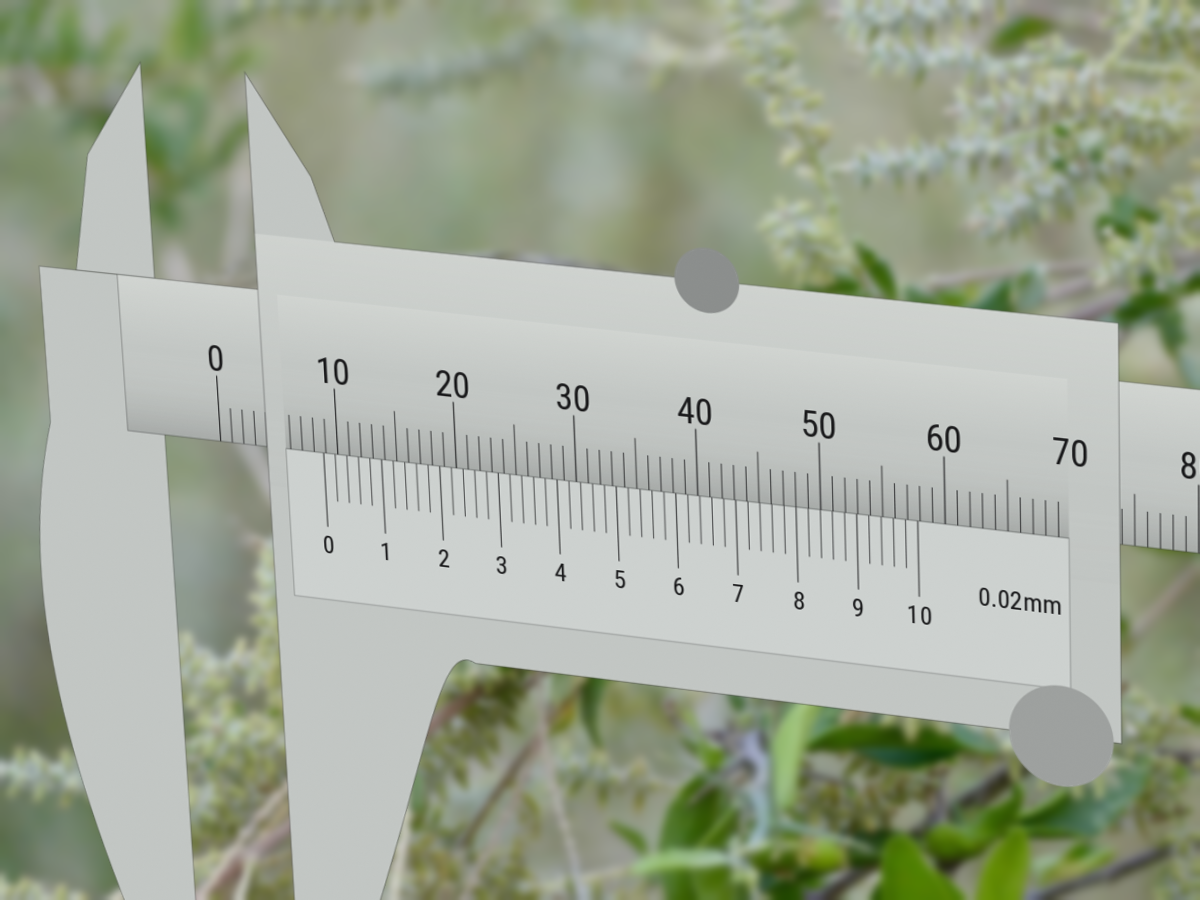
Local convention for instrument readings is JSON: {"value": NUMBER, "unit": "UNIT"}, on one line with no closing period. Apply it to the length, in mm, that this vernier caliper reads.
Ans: {"value": 8.8, "unit": "mm"}
